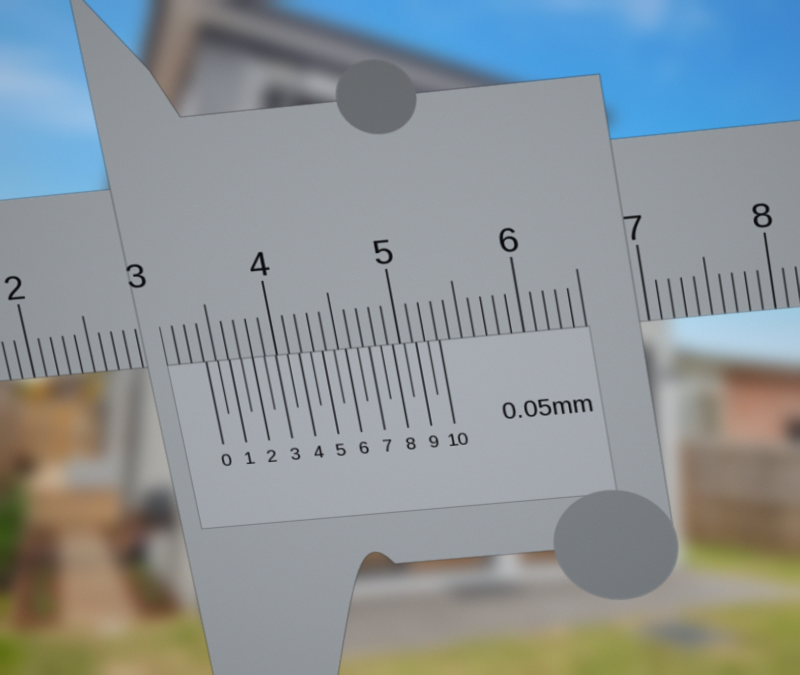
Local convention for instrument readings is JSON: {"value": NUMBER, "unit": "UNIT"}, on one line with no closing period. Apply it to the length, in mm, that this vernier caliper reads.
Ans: {"value": 34.2, "unit": "mm"}
